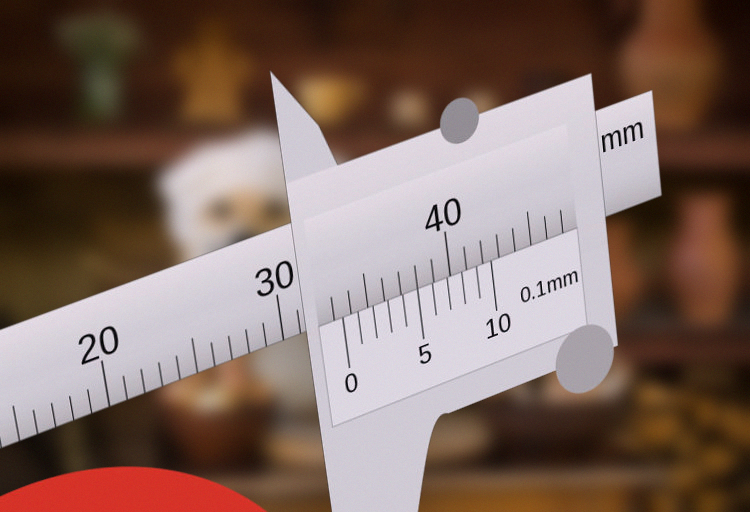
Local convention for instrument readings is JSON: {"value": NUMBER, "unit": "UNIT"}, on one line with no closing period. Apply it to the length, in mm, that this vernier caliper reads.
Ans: {"value": 33.5, "unit": "mm"}
